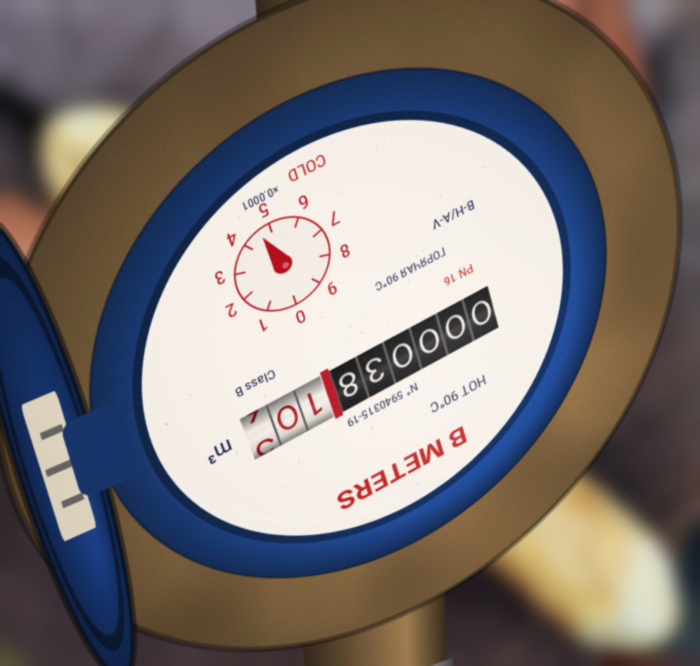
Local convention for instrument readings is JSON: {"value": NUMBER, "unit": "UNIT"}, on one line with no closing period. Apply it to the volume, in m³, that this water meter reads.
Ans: {"value": 38.1054, "unit": "m³"}
